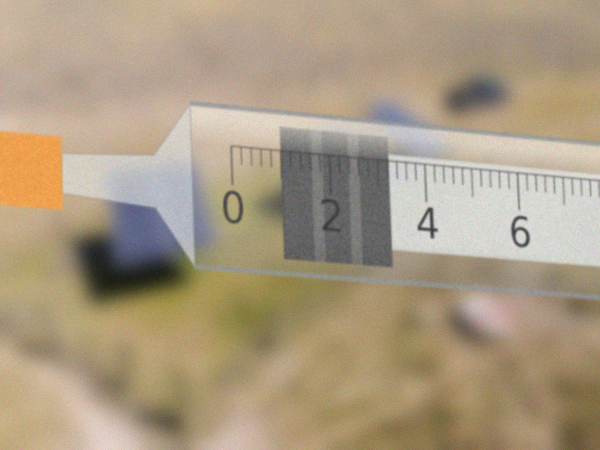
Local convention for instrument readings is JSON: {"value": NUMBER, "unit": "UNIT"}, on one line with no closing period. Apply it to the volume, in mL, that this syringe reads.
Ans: {"value": 1, "unit": "mL"}
